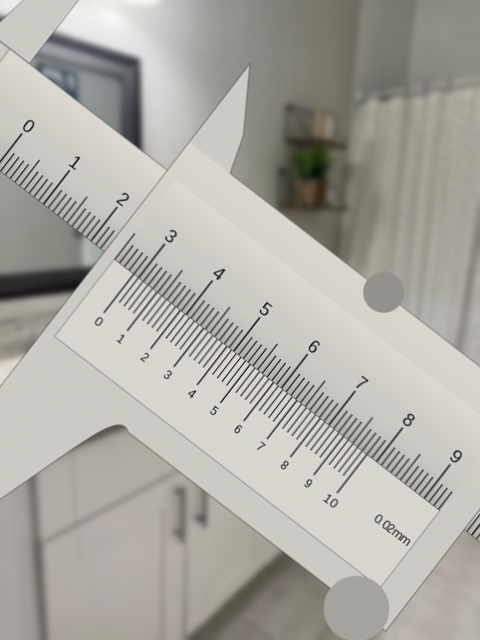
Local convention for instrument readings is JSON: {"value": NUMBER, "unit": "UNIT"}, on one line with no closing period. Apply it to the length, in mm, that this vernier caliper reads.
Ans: {"value": 29.0, "unit": "mm"}
